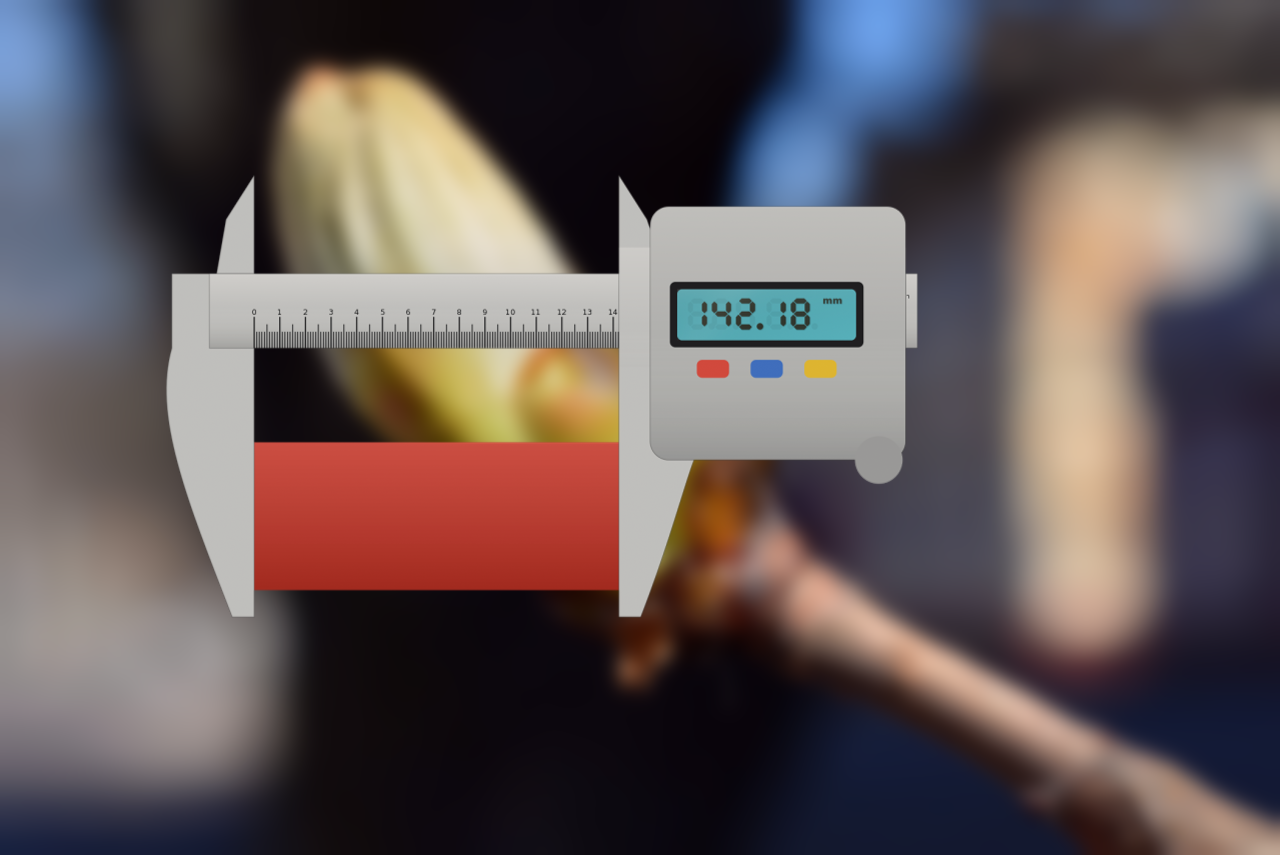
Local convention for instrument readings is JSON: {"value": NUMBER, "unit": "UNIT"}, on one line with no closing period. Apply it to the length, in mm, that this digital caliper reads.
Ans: {"value": 142.18, "unit": "mm"}
